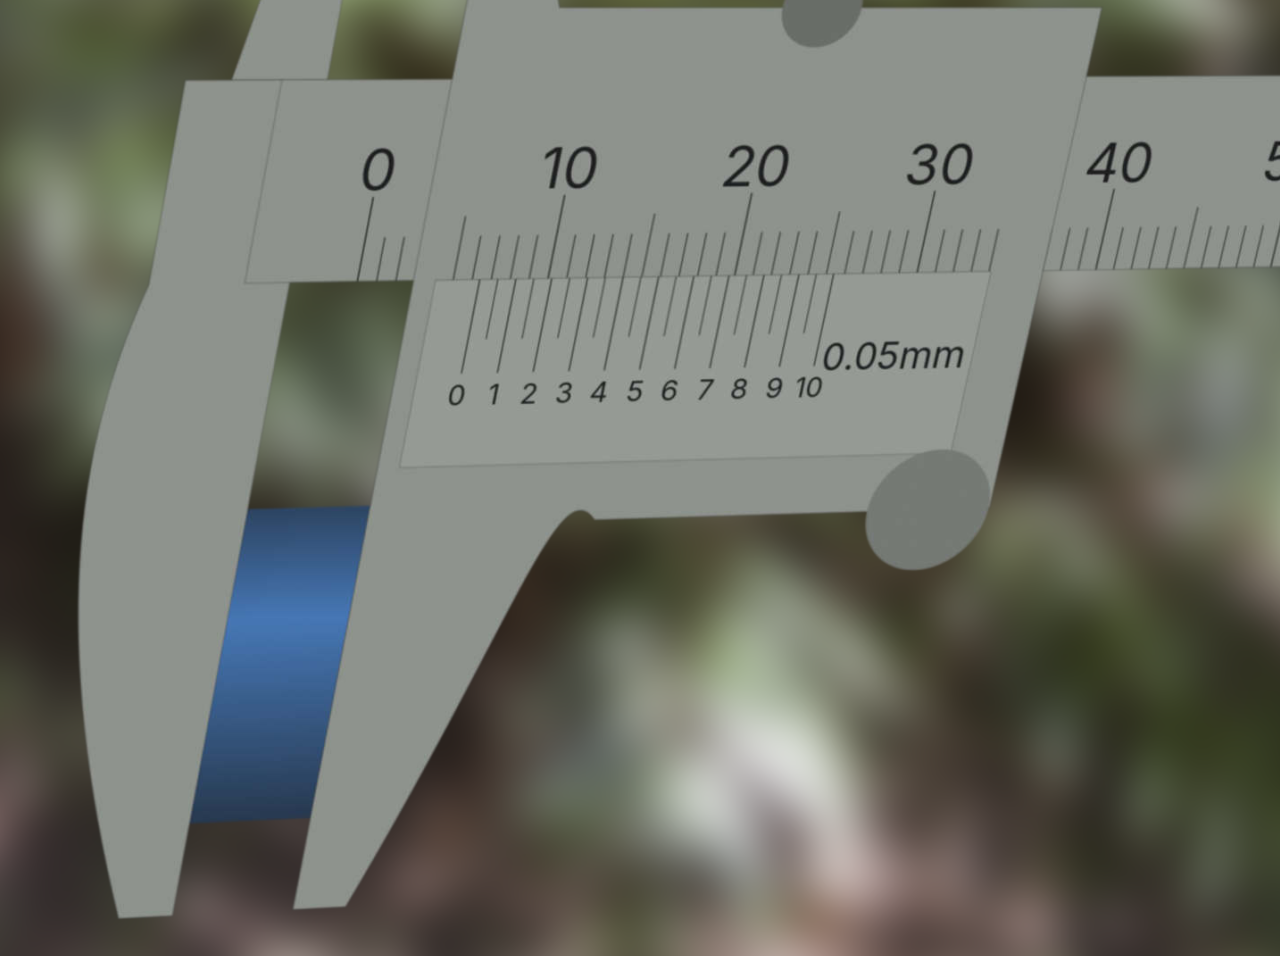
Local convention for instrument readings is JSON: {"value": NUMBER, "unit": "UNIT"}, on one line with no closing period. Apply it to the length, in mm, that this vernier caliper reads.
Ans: {"value": 6.4, "unit": "mm"}
